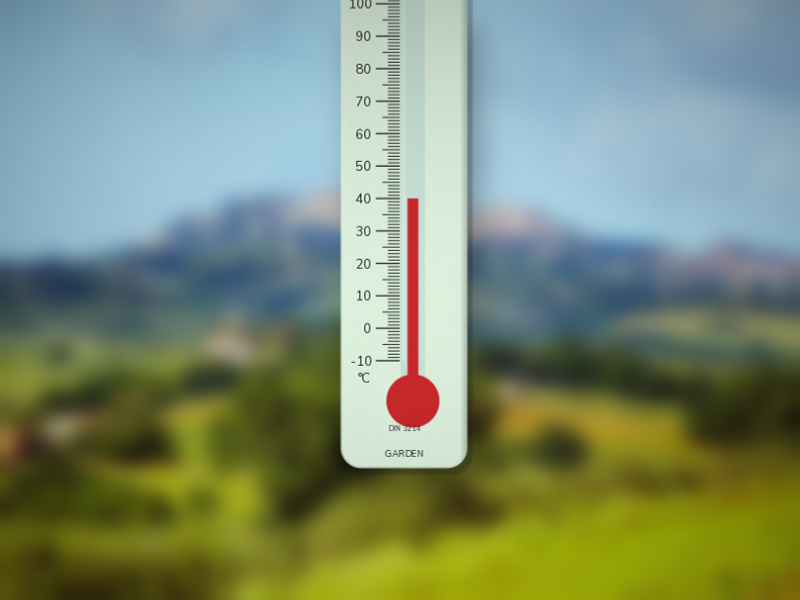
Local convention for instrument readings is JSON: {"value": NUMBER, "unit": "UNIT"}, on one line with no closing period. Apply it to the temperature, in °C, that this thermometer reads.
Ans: {"value": 40, "unit": "°C"}
